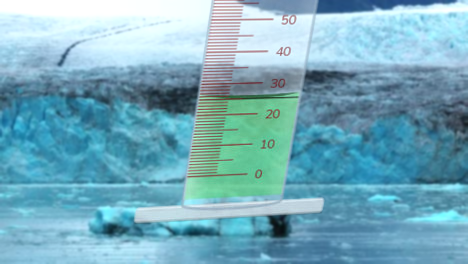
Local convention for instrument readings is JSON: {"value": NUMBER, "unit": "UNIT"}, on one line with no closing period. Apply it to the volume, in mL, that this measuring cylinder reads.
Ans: {"value": 25, "unit": "mL"}
